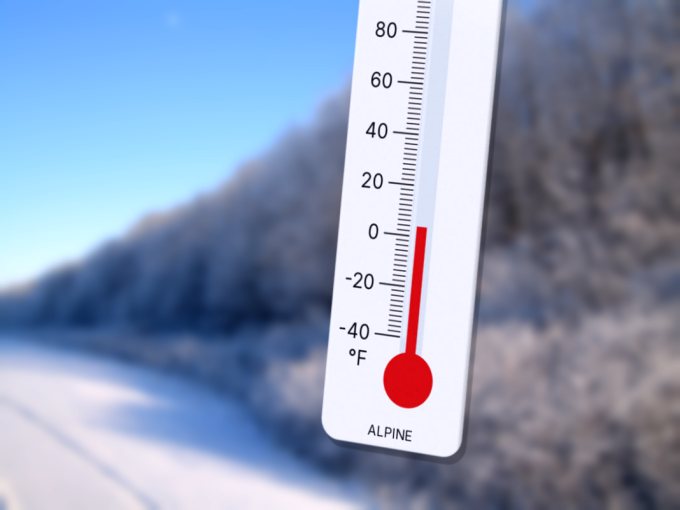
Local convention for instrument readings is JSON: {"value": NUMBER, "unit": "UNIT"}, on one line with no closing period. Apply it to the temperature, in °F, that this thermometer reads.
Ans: {"value": 4, "unit": "°F"}
